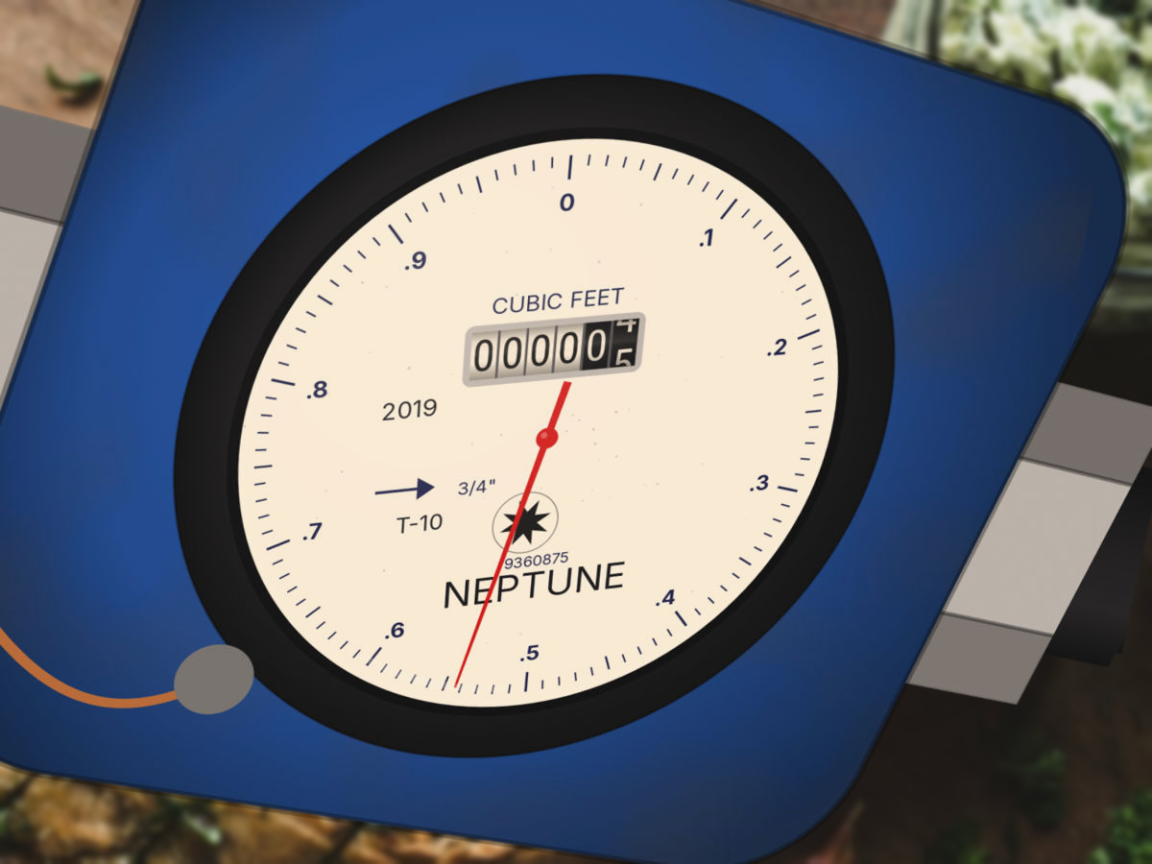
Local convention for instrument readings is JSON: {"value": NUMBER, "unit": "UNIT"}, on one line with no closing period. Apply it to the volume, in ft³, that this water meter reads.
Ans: {"value": 4.54, "unit": "ft³"}
